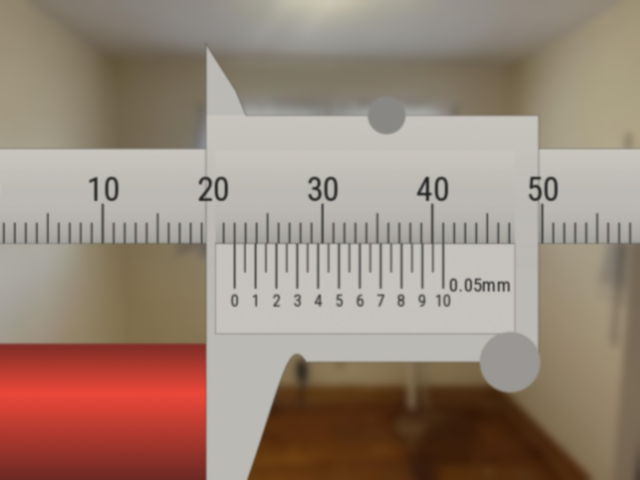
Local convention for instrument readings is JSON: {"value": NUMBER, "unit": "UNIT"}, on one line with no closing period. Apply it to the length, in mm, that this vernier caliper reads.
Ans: {"value": 22.0, "unit": "mm"}
